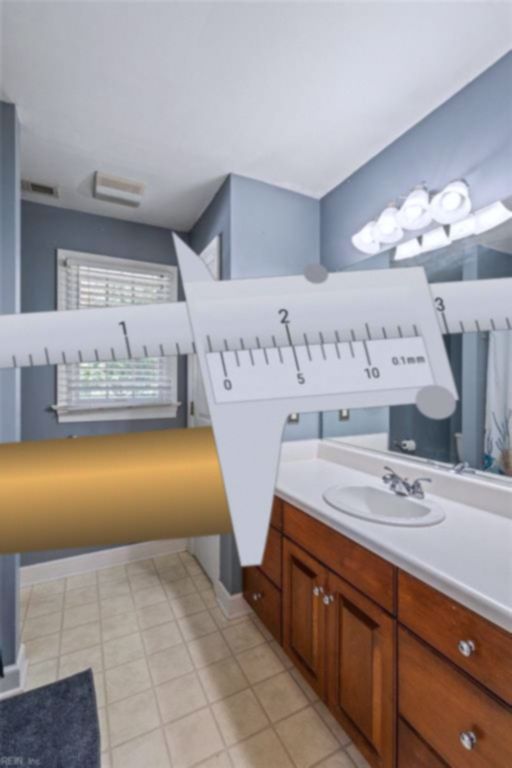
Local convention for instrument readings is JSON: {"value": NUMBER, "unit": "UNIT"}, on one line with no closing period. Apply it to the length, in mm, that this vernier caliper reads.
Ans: {"value": 15.6, "unit": "mm"}
